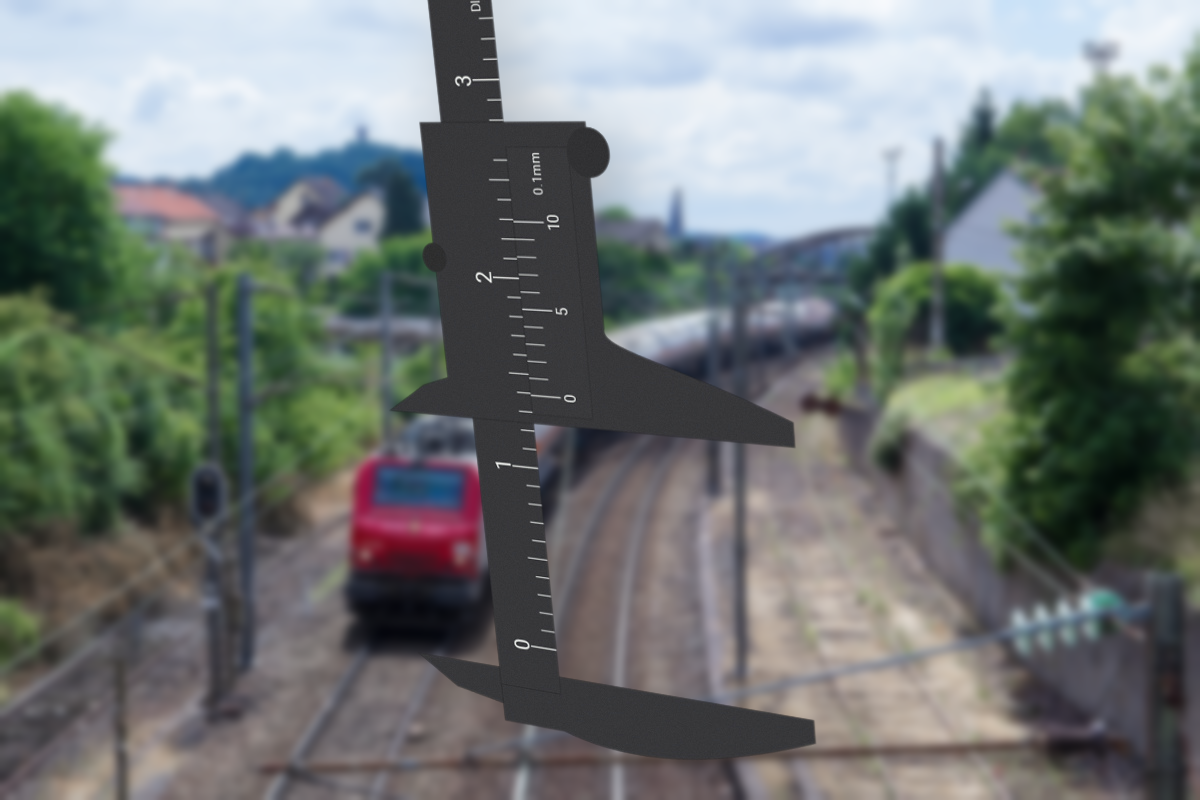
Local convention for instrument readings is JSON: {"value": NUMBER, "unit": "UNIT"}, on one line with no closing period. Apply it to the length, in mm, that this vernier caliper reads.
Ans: {"value": 13.9, "unit": "mm"}
